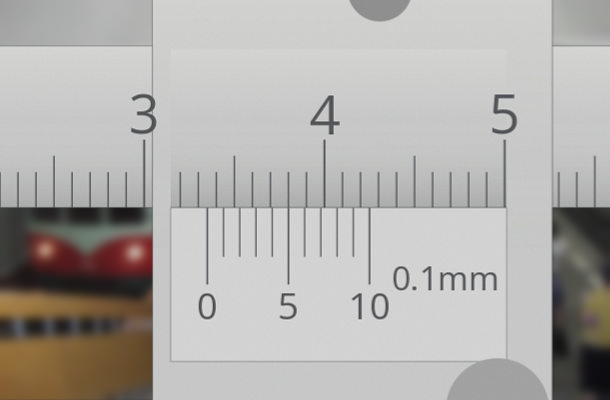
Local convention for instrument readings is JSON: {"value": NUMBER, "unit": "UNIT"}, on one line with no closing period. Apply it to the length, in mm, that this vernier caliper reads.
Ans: {"value": 33.5, "unit": "mm"}
